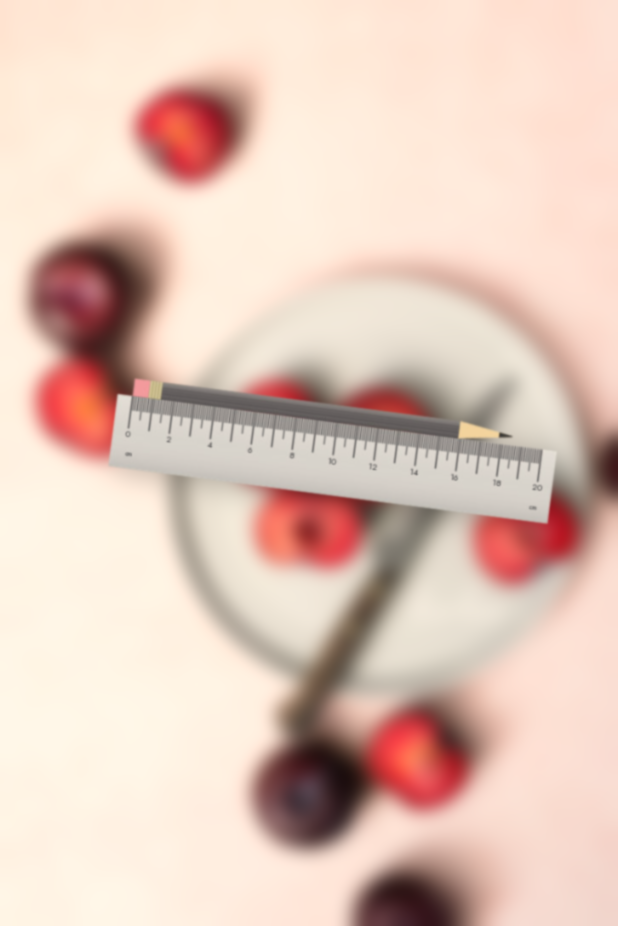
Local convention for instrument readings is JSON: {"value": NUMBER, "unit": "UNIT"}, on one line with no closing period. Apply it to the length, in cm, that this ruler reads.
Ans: {"value": 18.5, "unit": "cm"}
